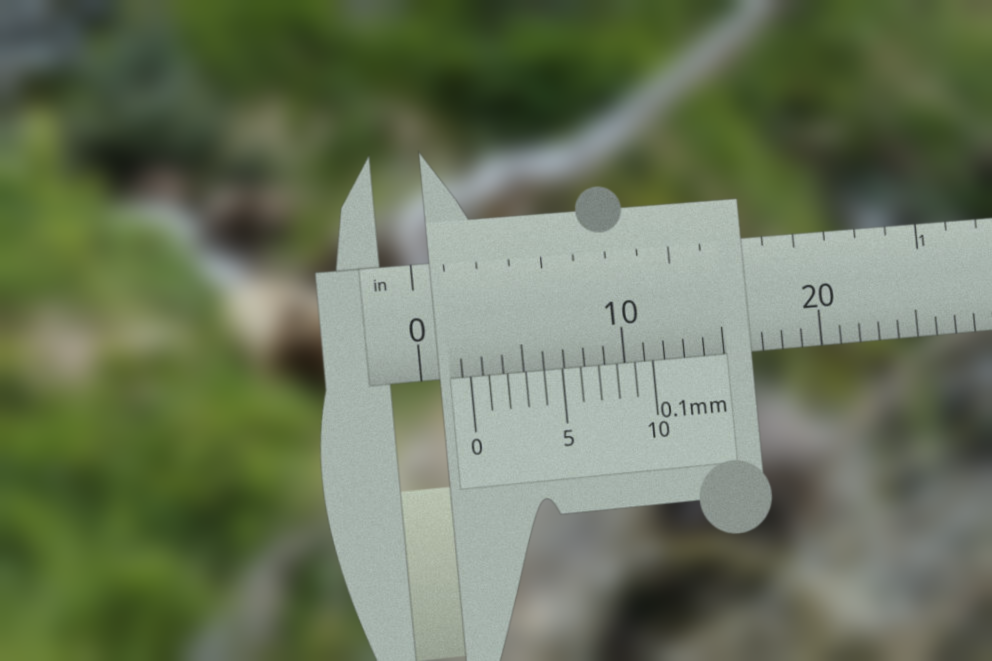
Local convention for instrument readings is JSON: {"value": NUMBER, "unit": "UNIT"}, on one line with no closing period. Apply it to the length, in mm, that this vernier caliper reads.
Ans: {"value": 2.4, "unit": "mm"}
